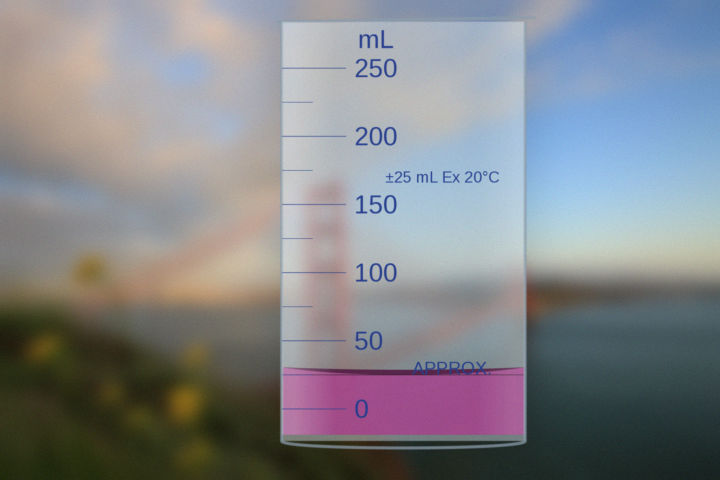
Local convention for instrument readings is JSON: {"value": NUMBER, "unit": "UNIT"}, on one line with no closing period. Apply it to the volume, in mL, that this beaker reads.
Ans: {"value": 25, "unit": "mL"}
